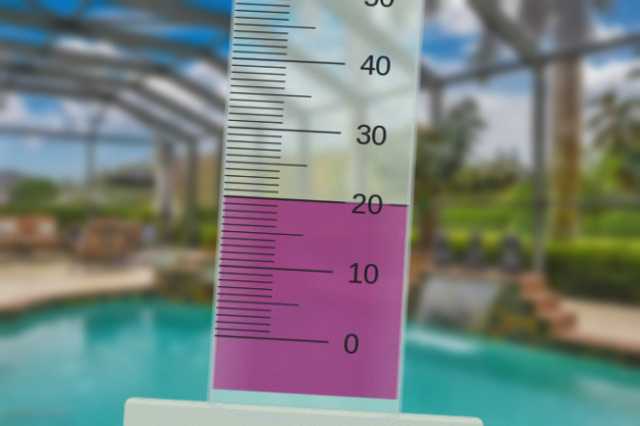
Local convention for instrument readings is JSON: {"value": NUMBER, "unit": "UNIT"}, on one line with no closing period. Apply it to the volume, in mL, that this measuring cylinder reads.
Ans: {"value": 20, "unit": "mL"}
